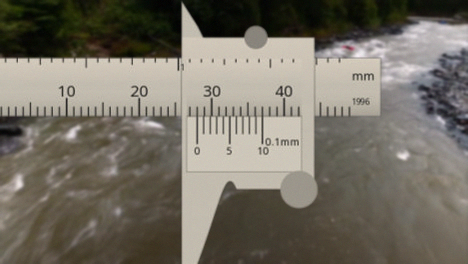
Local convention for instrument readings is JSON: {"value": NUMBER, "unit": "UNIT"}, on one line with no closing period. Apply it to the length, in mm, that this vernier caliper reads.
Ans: {"value": 28.0, "unit": "mm"}
